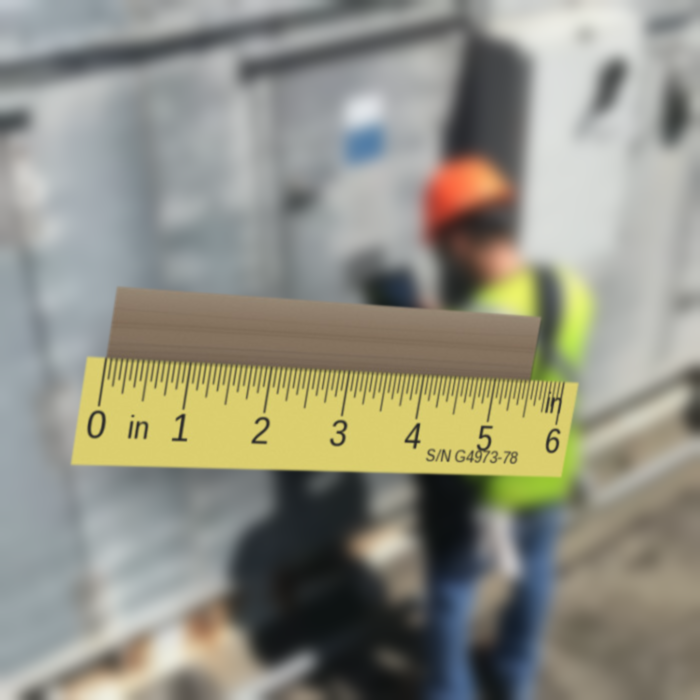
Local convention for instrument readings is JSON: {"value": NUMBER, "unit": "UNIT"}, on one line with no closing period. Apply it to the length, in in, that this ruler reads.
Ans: {"value": 5.5, "unit": "in"}
